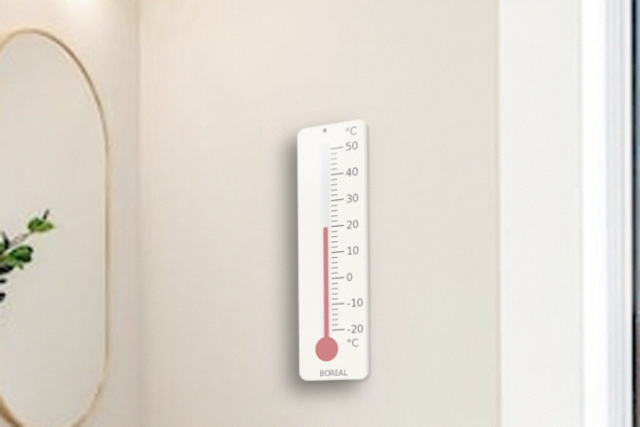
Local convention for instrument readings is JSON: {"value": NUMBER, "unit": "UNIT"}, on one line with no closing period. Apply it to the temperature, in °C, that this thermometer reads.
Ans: {"value": 20, "unit": "°C"}
